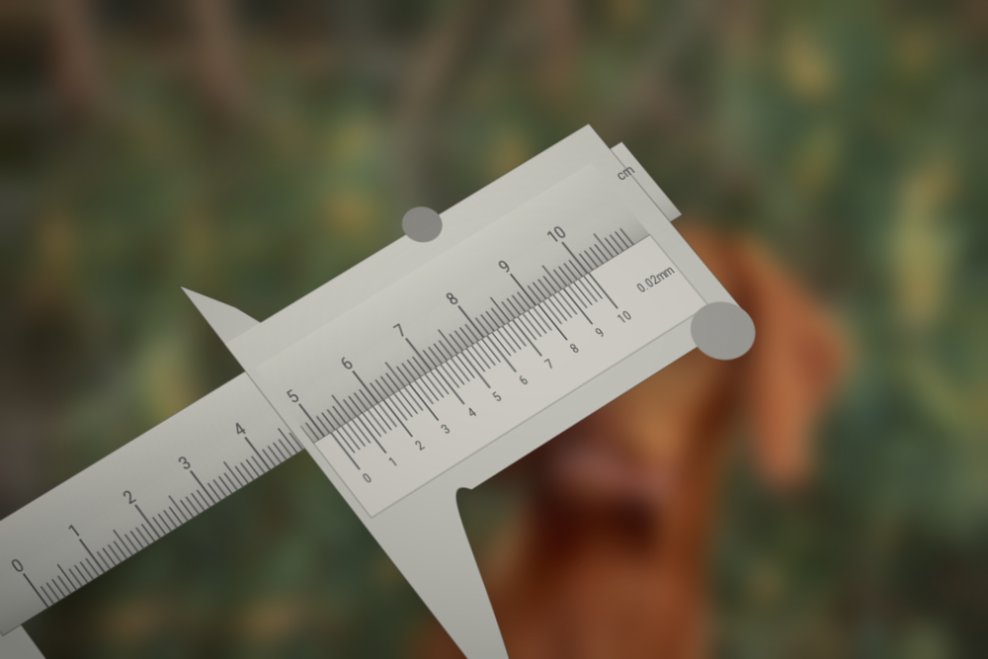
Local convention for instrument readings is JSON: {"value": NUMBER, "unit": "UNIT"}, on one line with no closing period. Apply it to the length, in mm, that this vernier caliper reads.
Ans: {"value": 51.2, "unit": "mm"}
